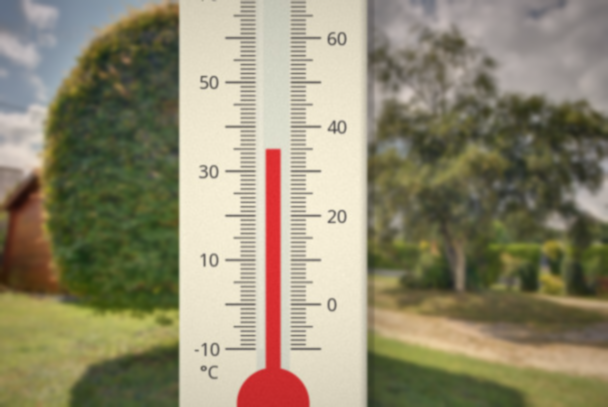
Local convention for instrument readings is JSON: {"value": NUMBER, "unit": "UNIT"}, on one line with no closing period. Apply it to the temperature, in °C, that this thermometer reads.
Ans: {"value": 35, "unit": "°C"}
